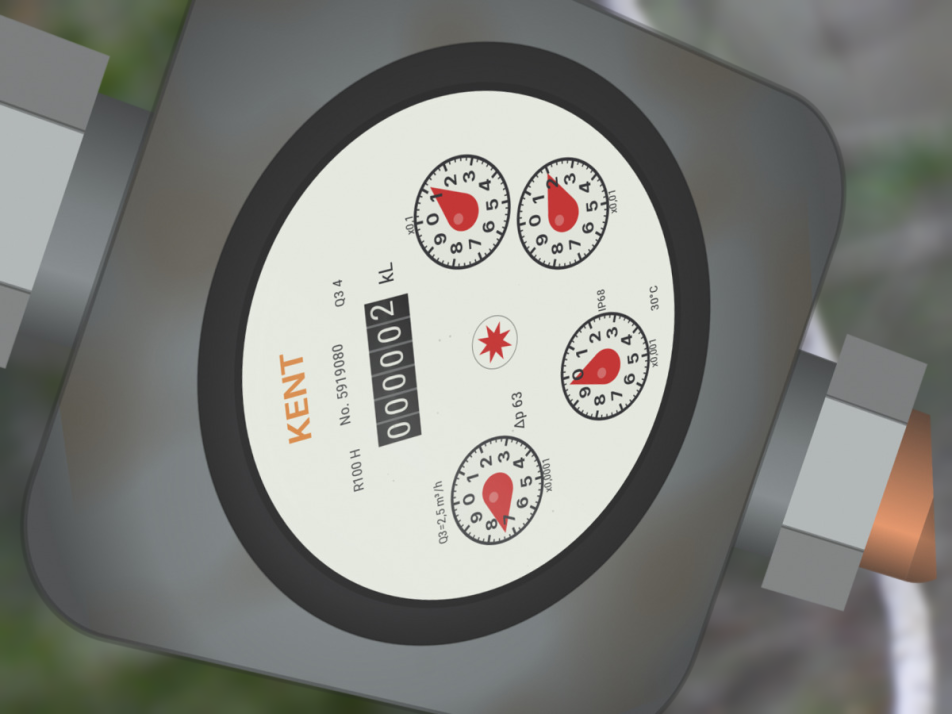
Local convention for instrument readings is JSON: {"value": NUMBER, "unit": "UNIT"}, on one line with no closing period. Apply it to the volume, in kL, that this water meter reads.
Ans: {"value": 2.1197, "unit": "kL"}
